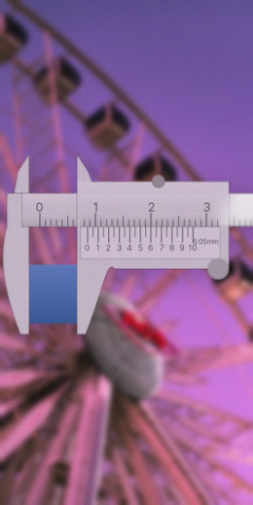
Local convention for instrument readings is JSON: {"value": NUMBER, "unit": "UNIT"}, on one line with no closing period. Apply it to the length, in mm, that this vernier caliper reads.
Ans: {"value": 8.6, "unit": "mm"}
